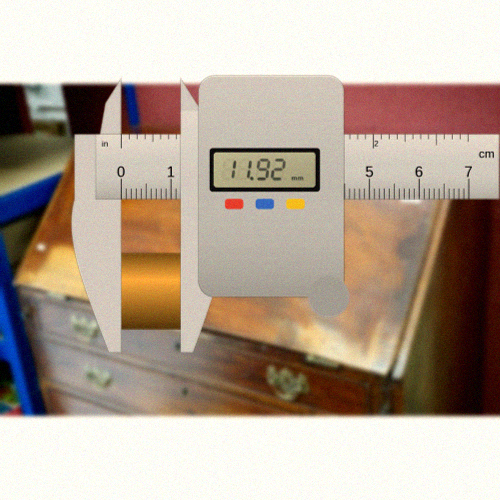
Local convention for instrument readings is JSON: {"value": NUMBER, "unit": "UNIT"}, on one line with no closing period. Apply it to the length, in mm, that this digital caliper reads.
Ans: {"value": 11.92, "unit": "mm"}
